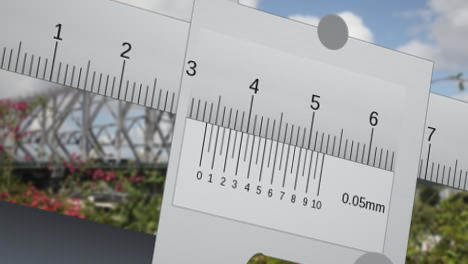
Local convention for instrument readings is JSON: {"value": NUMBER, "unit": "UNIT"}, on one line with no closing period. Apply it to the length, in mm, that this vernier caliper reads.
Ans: {"value": 33.6, "unit": "mm"}
